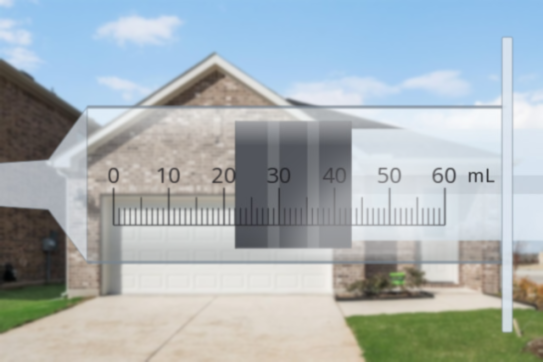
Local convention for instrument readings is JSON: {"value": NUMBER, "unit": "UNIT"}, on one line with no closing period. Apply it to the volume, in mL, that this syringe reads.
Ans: {"value": 22, "unit": "mL"}
